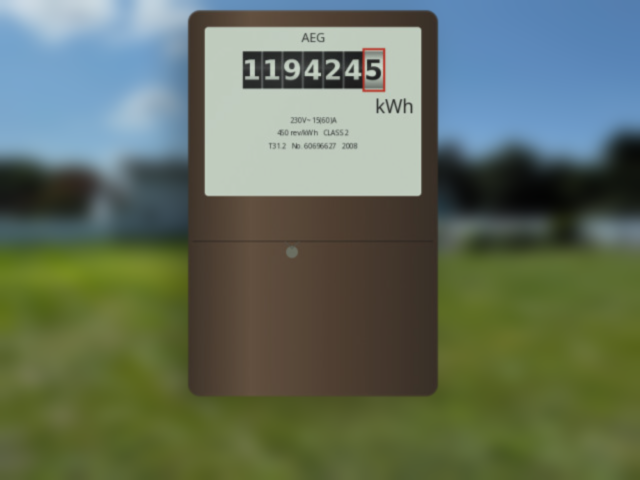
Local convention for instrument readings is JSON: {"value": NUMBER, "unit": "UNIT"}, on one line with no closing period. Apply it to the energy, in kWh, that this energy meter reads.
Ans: {"value": 119424.5, "unit": "kWh"}
